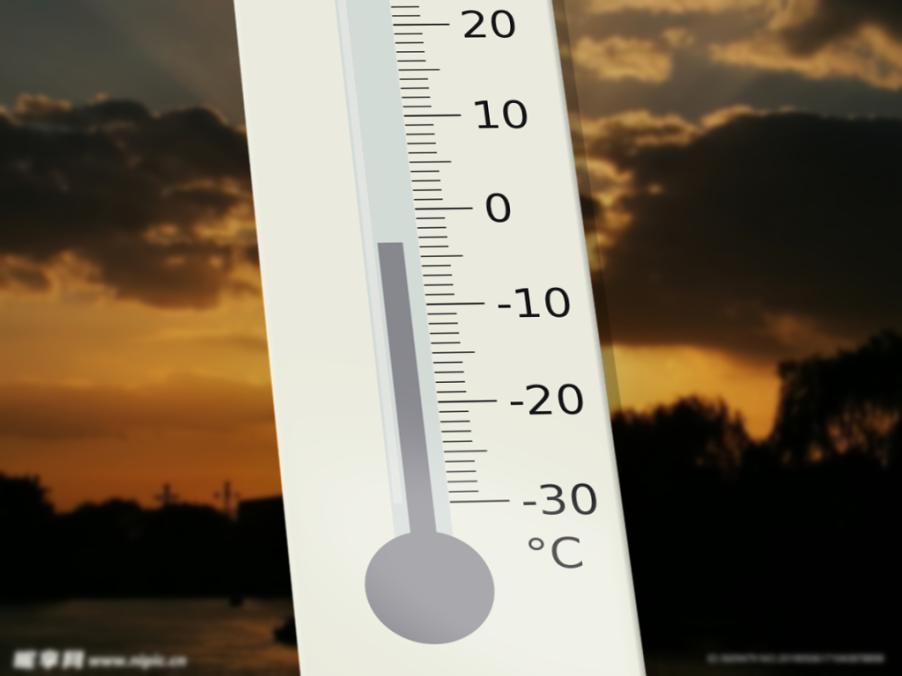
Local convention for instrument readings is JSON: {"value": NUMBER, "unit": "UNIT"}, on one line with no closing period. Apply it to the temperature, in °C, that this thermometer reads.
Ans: {"value": -3.5, "unit": "°C"}
